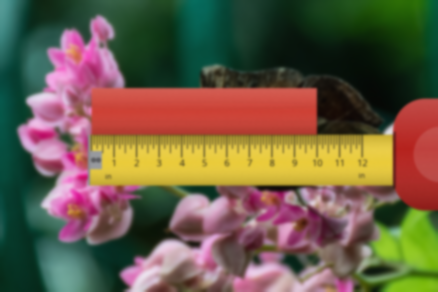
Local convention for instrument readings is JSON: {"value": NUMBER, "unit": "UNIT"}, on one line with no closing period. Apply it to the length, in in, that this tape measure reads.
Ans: {"value": 10, "unit": "in"}
